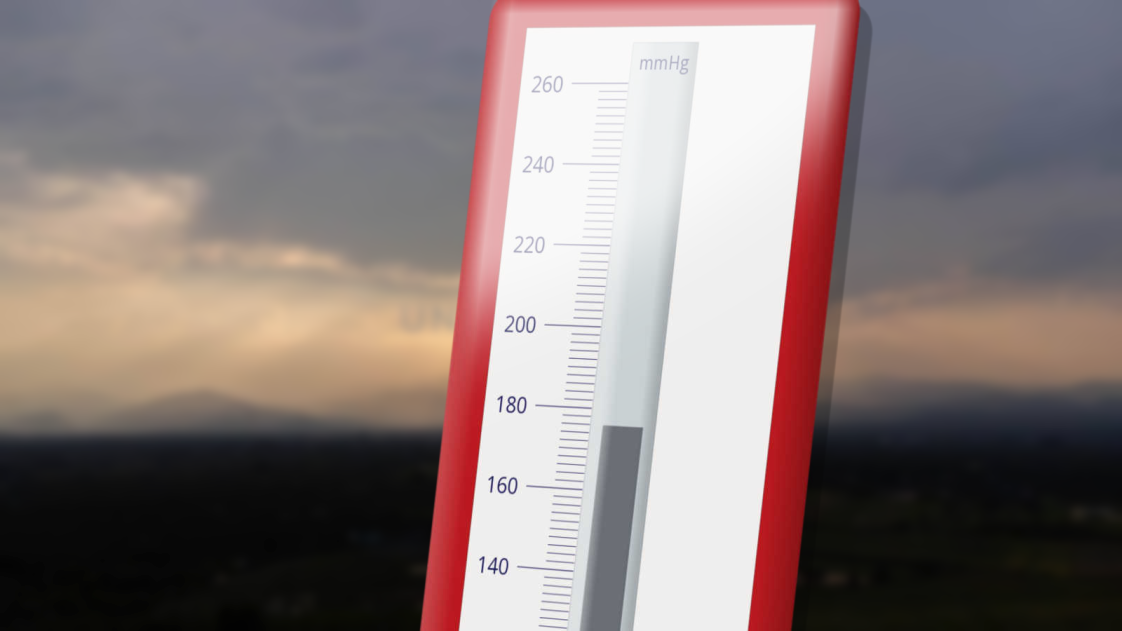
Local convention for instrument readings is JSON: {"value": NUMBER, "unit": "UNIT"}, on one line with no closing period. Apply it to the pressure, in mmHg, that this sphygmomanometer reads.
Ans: {"value": 176, "unit": "mmHg"}
